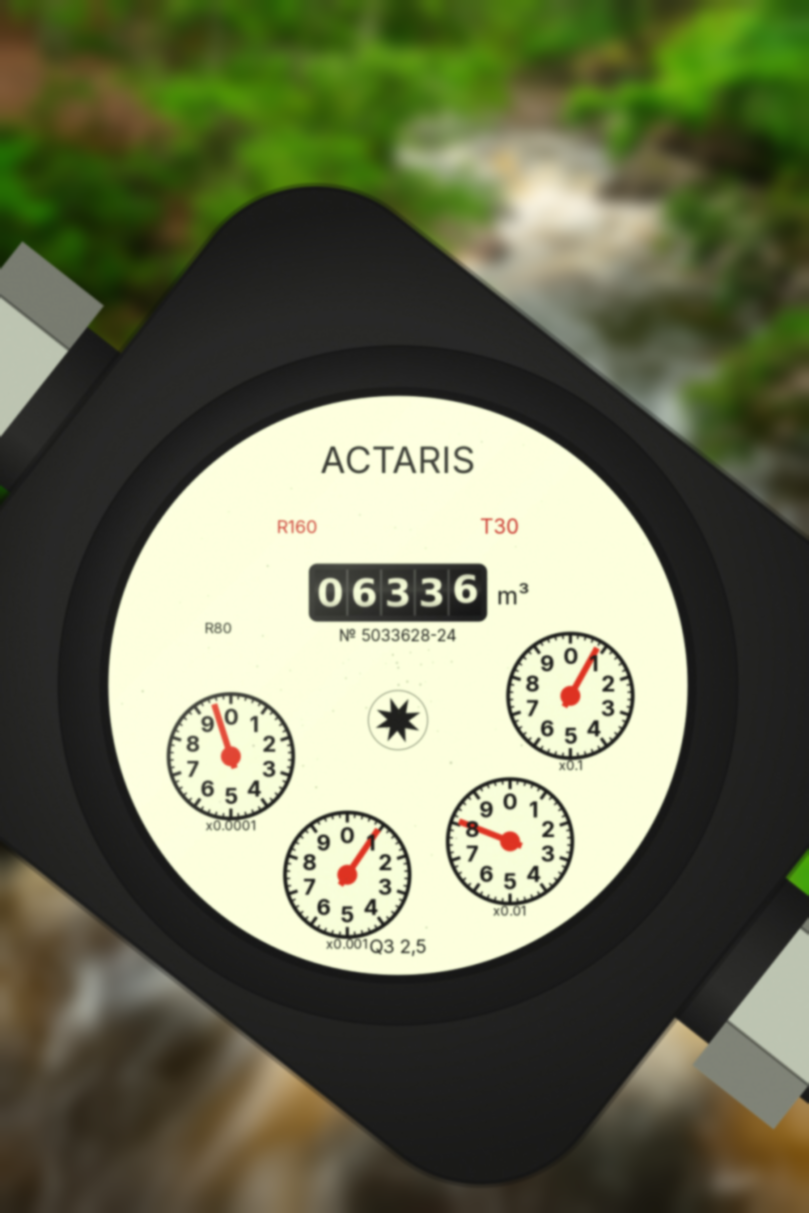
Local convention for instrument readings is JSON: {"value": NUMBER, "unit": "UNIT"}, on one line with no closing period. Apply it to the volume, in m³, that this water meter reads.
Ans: {"value": 6336.0809, "unit": "m³"}
